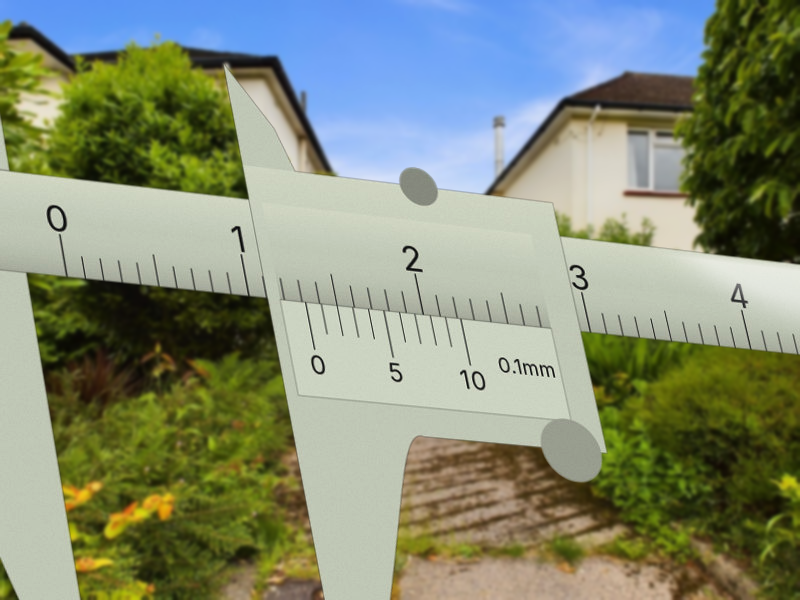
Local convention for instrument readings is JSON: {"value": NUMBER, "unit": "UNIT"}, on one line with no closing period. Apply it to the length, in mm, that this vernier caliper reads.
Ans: {"value": 13.2, "unit": "mm"}
